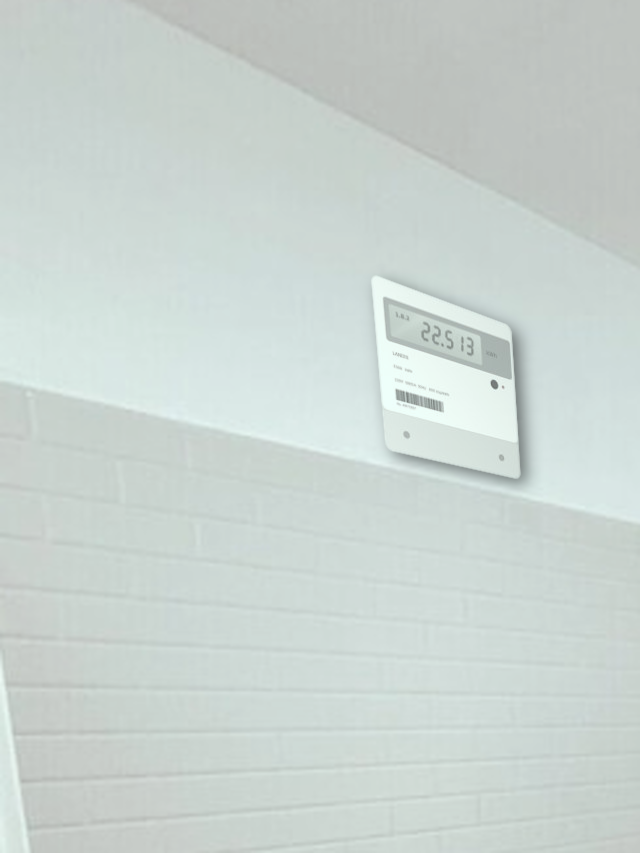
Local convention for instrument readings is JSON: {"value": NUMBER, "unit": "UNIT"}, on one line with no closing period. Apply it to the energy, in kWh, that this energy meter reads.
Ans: {"value": 22.513, "unit": "kWh"}
